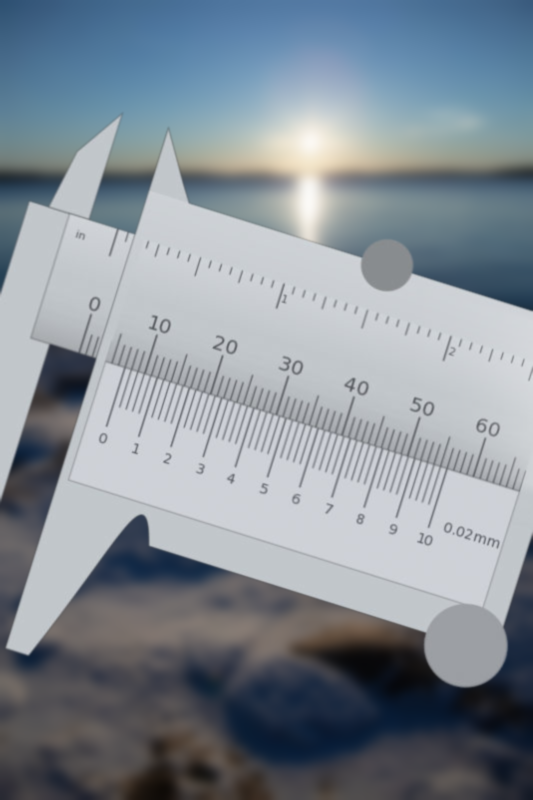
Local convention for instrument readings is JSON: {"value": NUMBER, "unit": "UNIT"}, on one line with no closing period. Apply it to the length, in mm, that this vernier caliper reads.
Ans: {"value": 7.0, "unit": "mm"}
